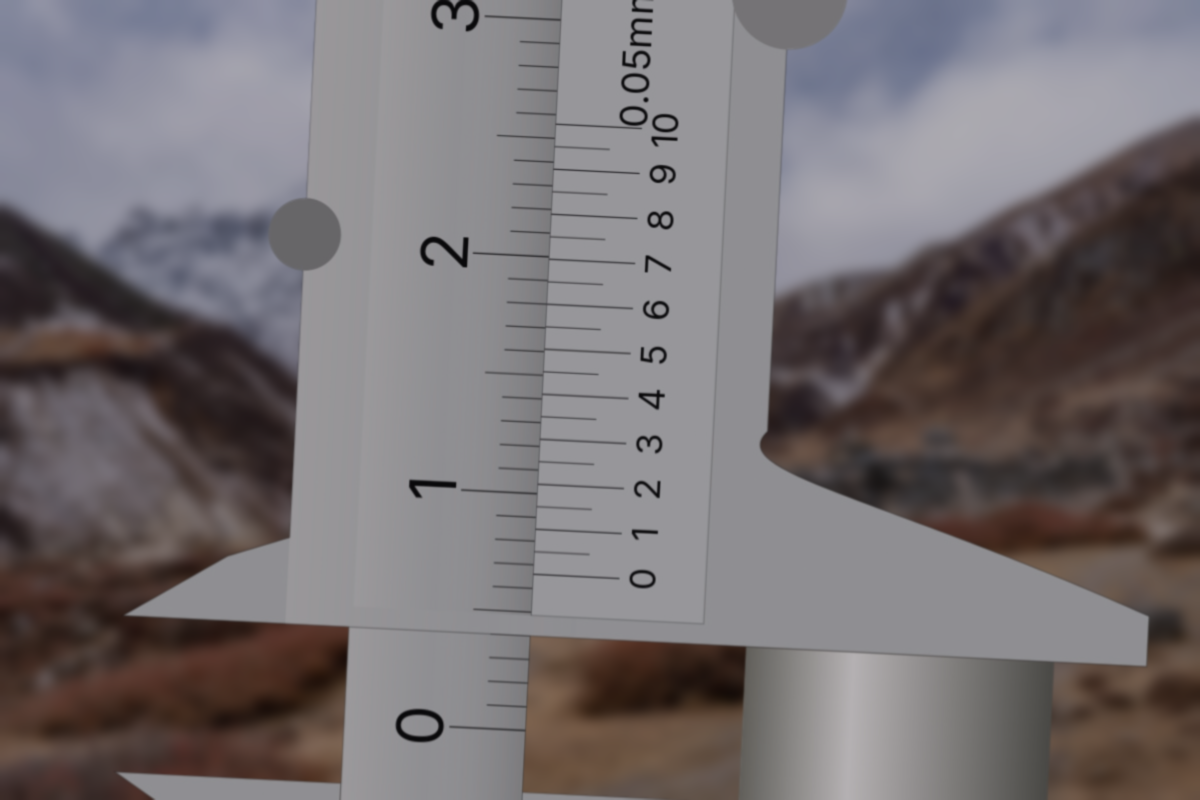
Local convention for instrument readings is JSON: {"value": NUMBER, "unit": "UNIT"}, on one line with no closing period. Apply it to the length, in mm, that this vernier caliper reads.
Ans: {"value": 6.6, "unit": "mm"}
